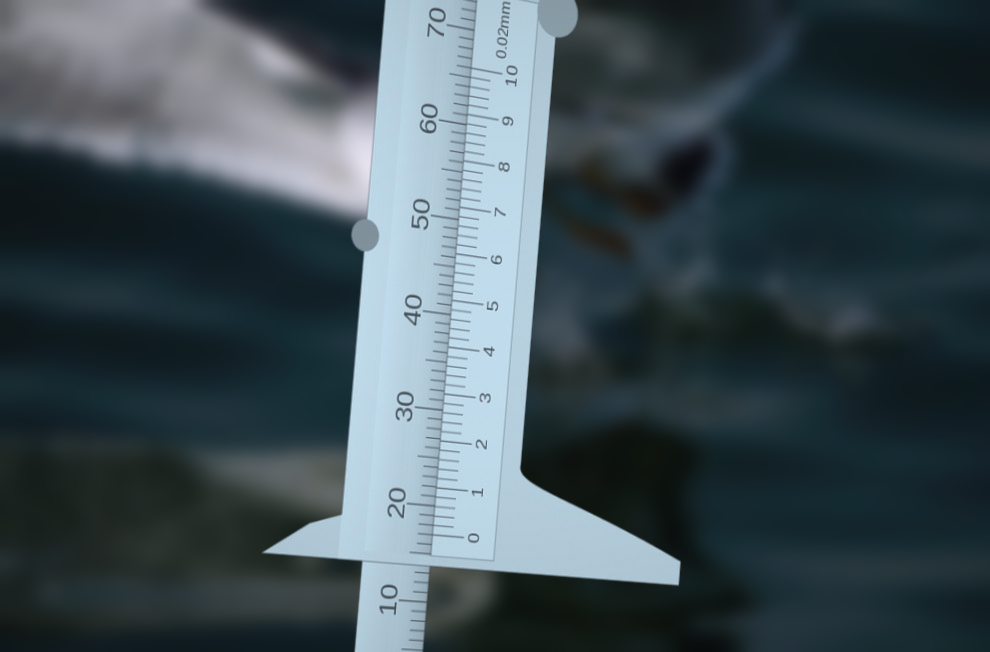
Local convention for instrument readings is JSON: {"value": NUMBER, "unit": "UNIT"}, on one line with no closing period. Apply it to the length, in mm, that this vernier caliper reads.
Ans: {"value": 17.0, "unit": "mm"}
